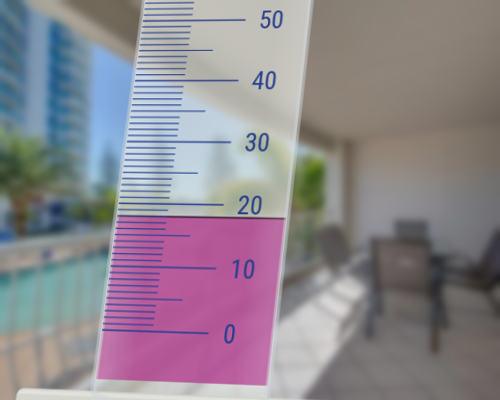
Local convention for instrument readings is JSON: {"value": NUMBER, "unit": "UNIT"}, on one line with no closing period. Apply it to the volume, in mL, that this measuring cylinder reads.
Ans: {"value": 18, "unit": "mL"}
